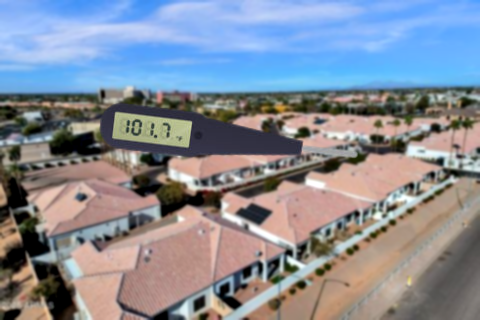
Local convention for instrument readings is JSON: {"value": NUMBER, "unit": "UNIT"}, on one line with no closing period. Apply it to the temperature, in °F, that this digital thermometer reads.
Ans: {"value": 101.7, "unit": "°F"}
